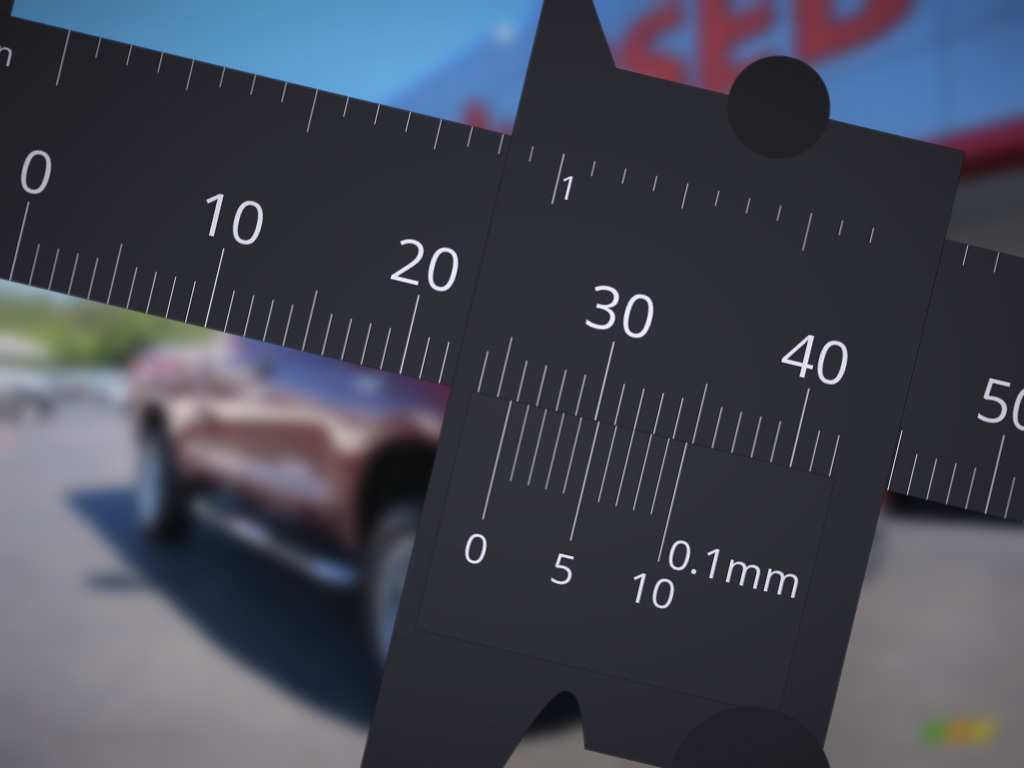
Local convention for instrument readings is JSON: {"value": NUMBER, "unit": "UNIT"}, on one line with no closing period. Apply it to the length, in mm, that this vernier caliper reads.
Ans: {"value": 25.7, "unit": "mm"}
